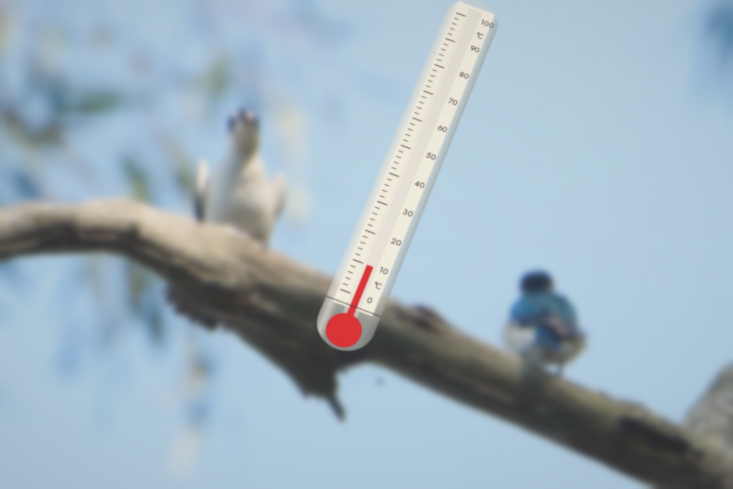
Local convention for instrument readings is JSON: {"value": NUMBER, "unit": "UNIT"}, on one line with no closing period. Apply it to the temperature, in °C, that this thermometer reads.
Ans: {"value": 10, "unit": "°C"}
